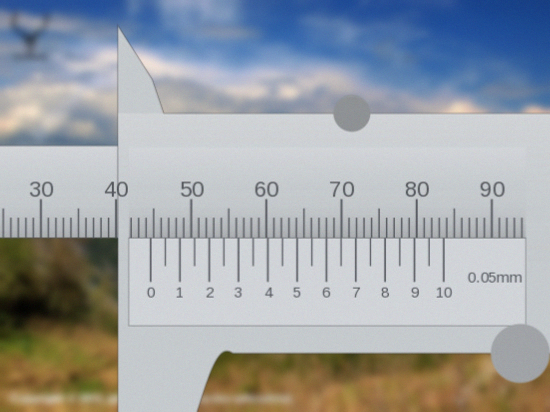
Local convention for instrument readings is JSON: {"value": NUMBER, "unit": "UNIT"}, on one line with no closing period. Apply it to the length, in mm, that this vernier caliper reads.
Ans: {"value": 44.6, "unit": "mm"}
